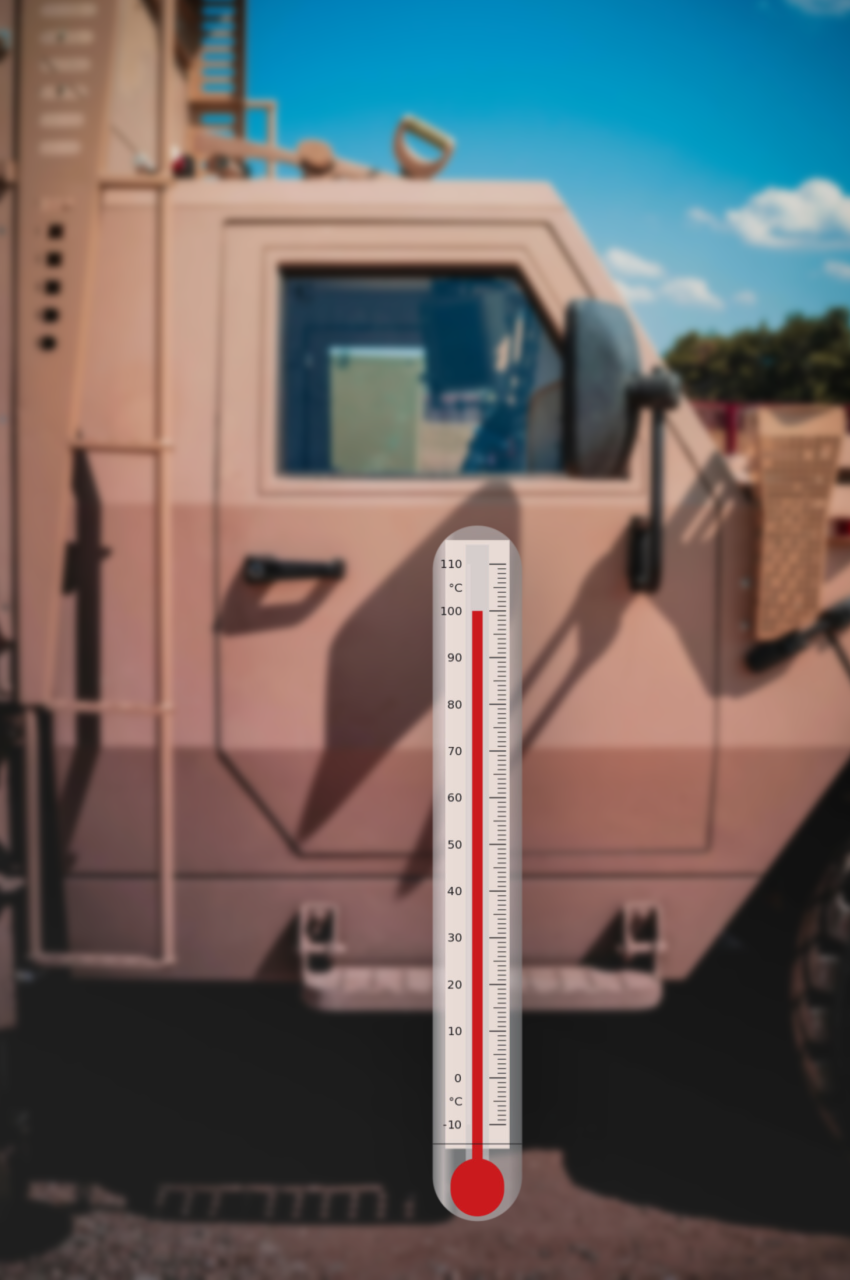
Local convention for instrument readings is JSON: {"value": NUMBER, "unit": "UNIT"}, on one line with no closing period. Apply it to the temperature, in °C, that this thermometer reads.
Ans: {"value": 100, "unit": "°C"}
